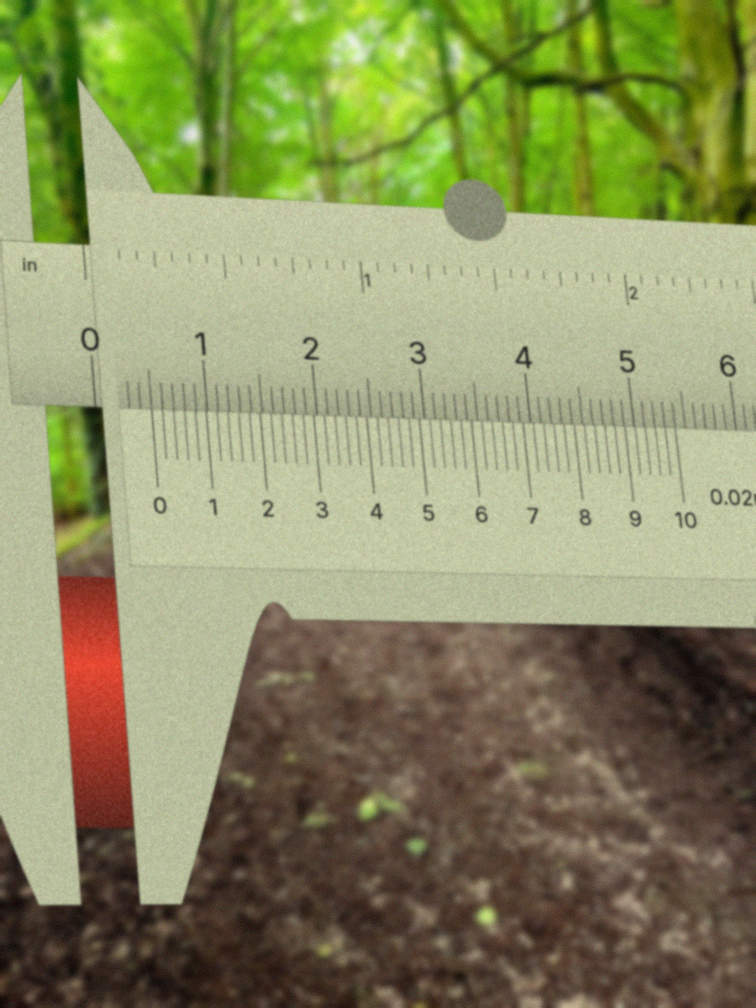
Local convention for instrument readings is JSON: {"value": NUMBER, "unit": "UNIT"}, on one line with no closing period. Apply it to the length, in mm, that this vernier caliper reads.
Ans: {"value": 5.0, "unit": "mm"}
